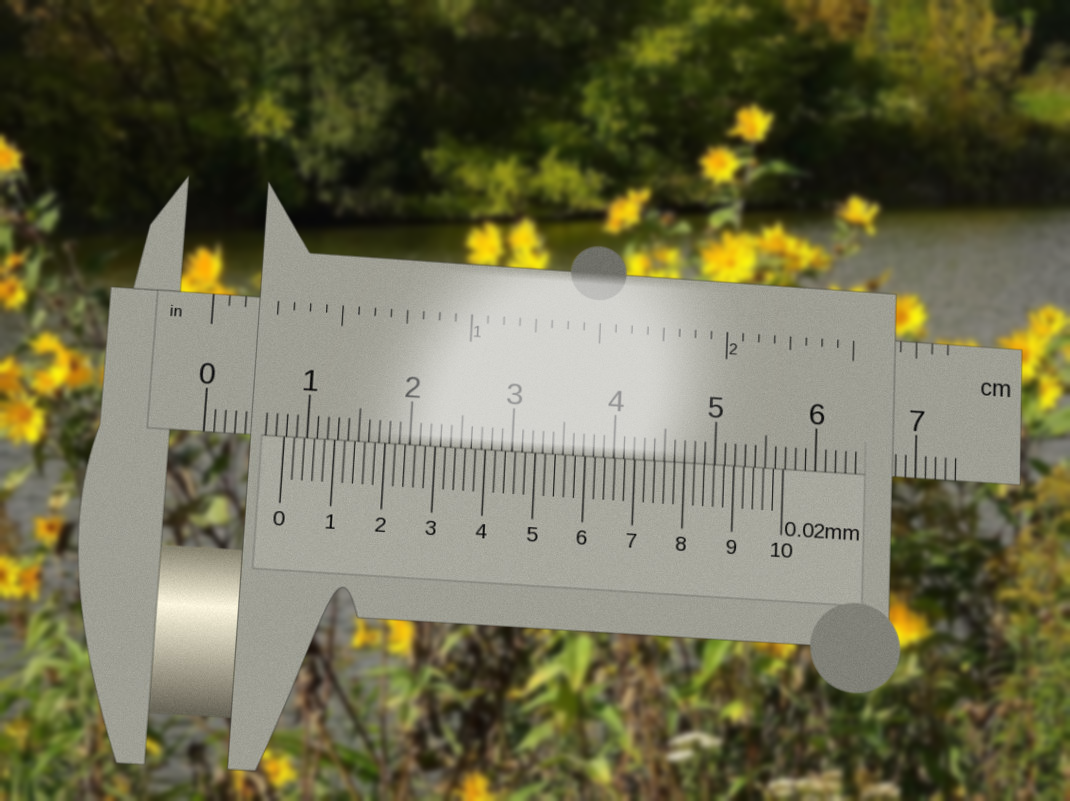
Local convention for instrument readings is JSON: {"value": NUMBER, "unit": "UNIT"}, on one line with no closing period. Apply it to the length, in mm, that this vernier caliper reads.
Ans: {"value": 7.8, "unit": "mm"}
